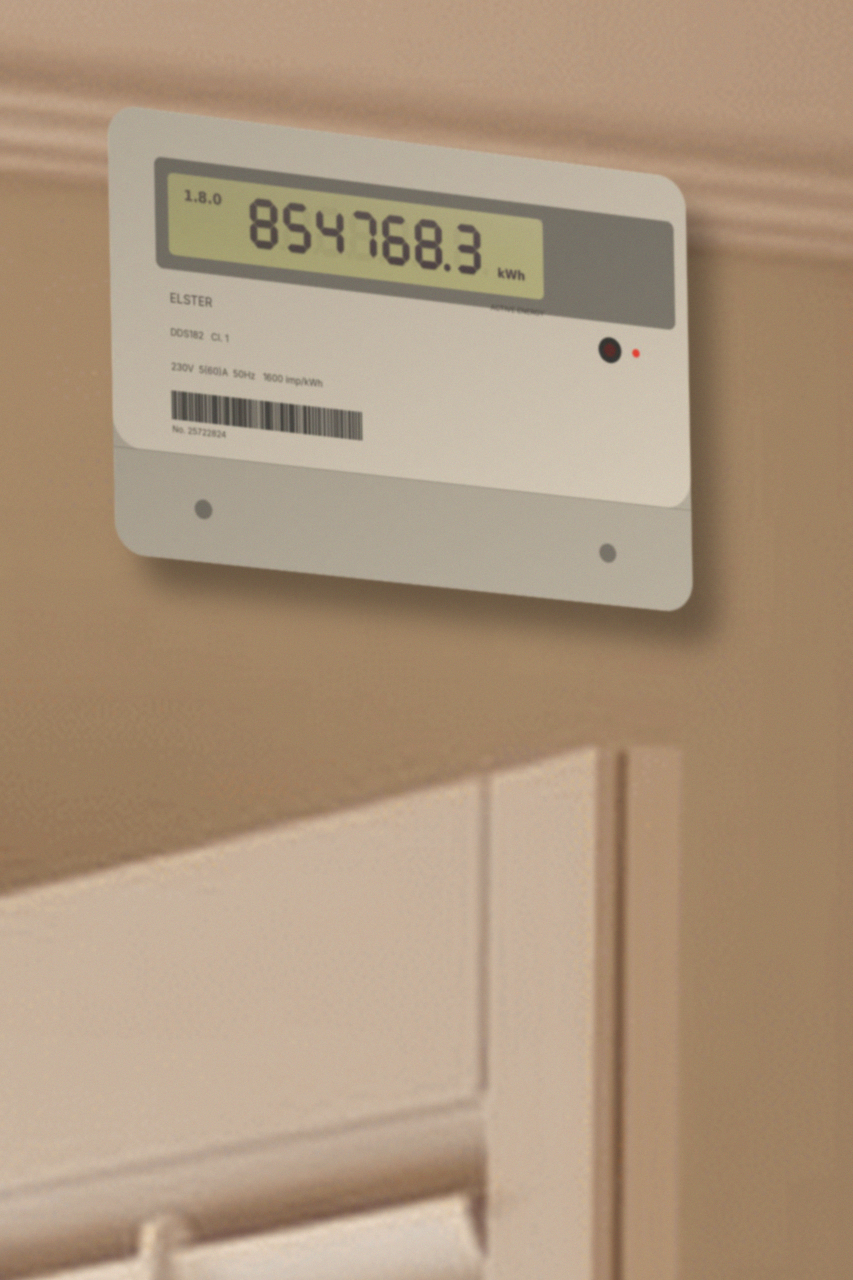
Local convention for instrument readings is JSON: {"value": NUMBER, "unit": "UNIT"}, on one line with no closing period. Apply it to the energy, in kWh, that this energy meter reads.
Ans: {"value": 854768.3, "unit": "kWh"}
